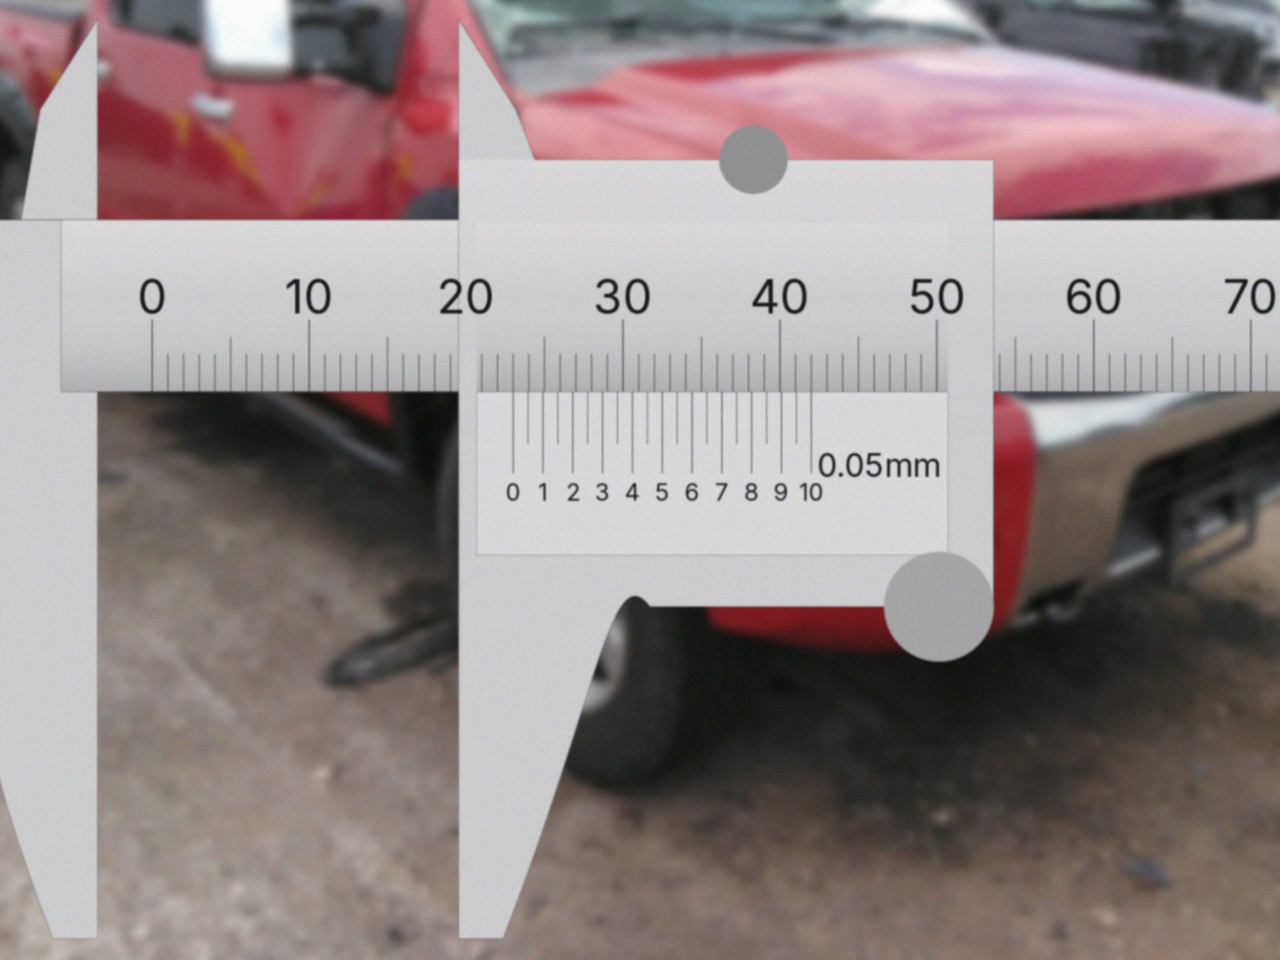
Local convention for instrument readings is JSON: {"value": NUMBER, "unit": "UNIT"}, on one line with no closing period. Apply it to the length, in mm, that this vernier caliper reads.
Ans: {"value": 23.0, "unit": "mm"}
